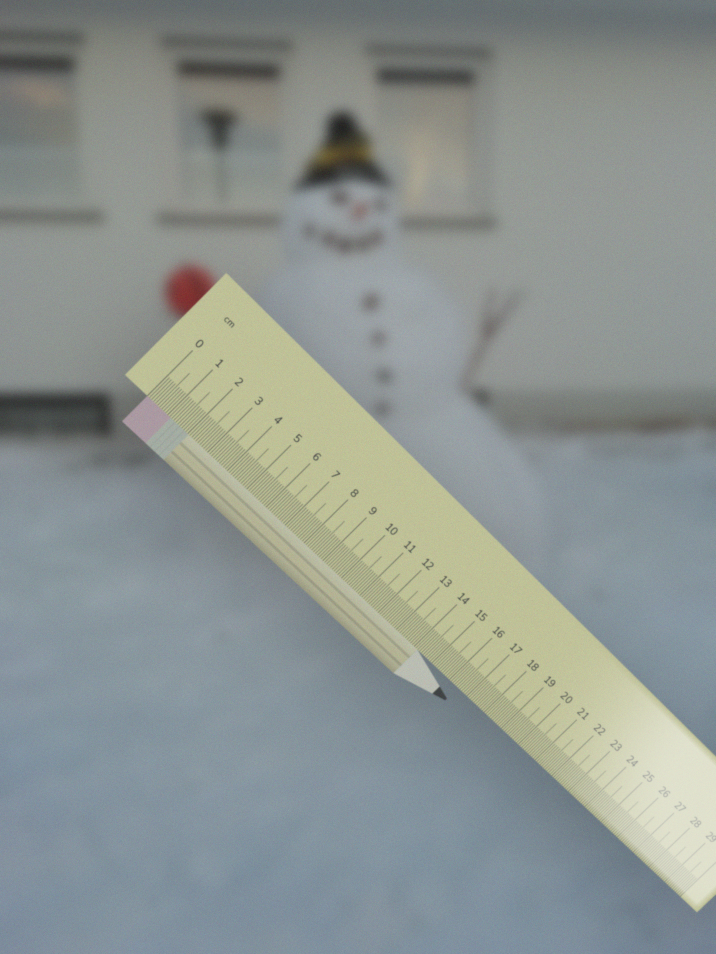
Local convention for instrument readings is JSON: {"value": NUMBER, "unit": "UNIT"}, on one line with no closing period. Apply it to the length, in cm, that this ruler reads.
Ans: {"value": 16.5, "unit": "cm"}
